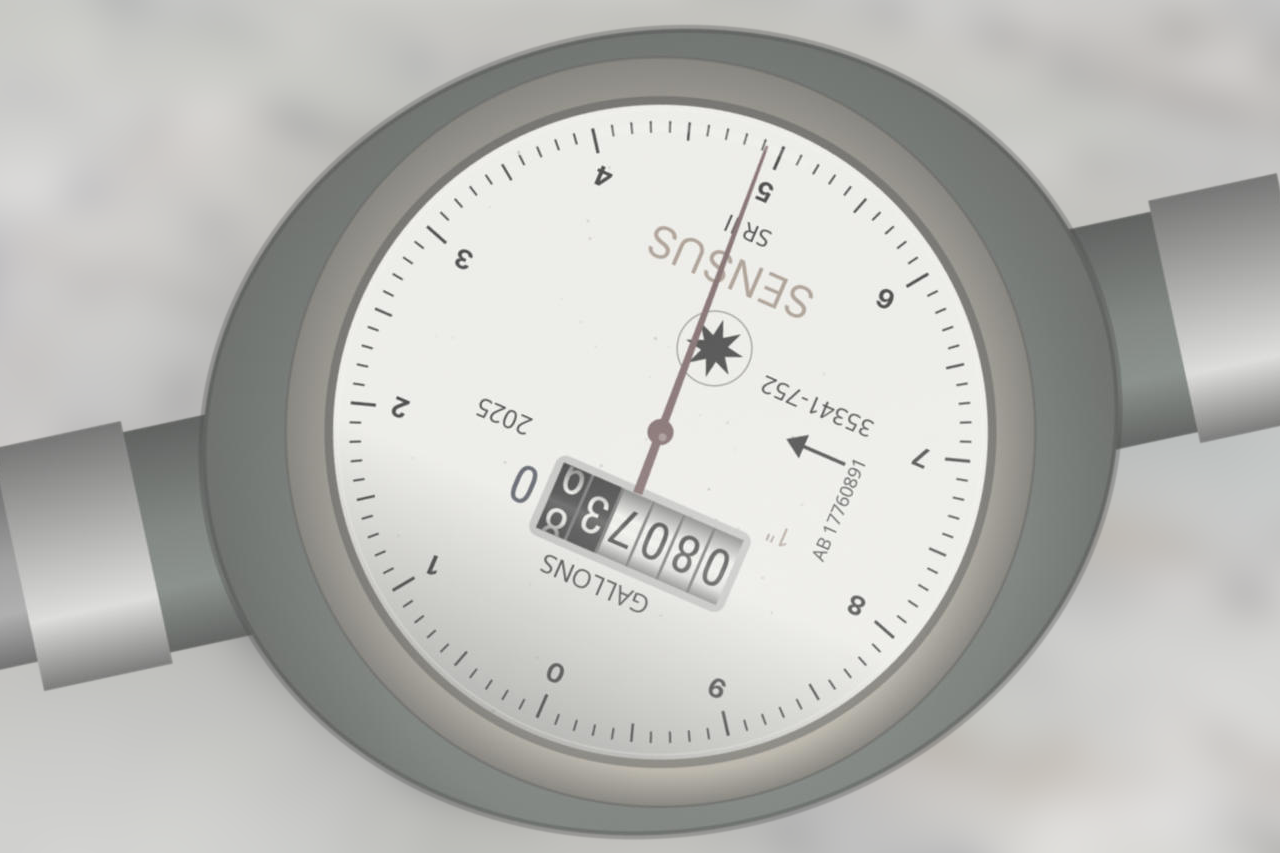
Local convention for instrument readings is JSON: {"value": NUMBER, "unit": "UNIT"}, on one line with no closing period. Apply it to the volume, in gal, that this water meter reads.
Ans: {"value": 807384.9, "unit": "gal"}
